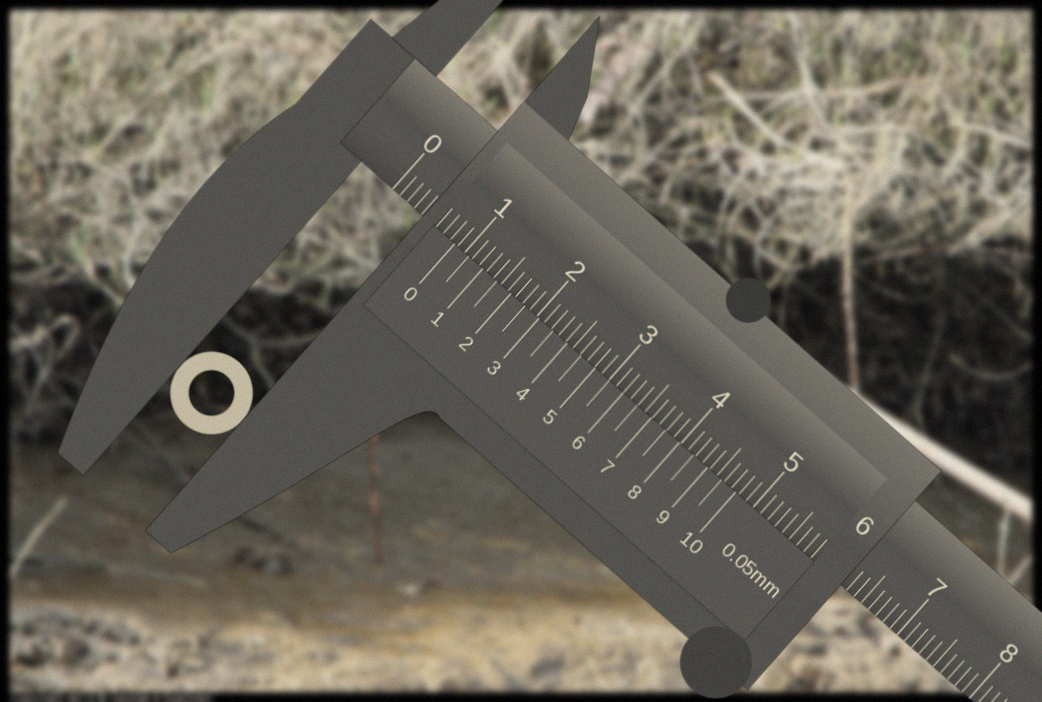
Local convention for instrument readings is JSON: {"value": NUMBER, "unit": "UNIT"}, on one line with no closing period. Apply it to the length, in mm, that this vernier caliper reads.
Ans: {"value": 8.6, "unit": "mm"}
